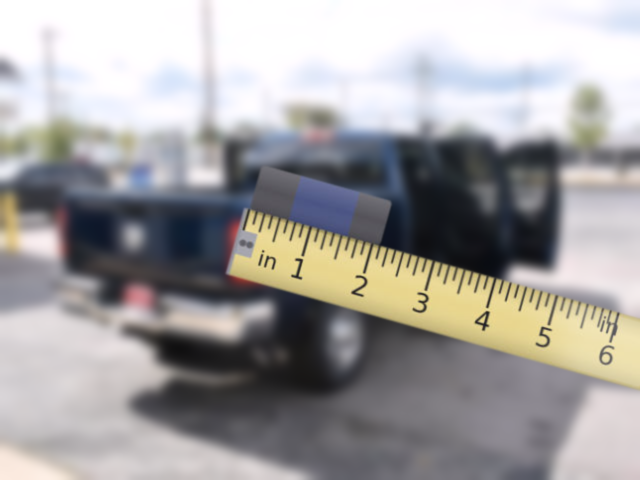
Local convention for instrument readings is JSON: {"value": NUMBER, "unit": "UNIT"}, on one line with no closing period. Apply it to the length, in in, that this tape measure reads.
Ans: {"value": 2.125, "unit": "in"}
